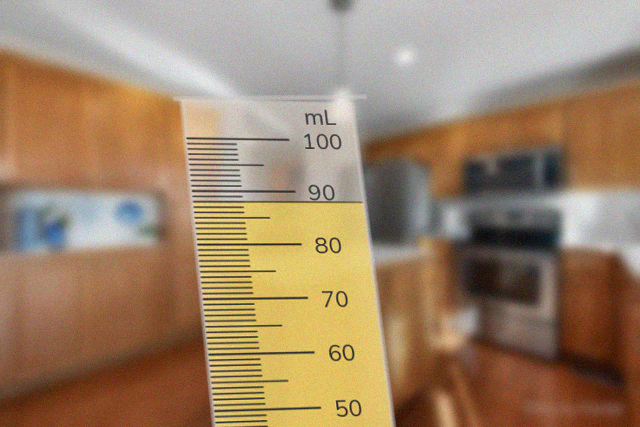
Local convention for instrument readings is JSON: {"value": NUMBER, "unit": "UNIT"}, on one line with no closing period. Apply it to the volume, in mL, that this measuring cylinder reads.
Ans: {"value": 88, "unit": "mL"}
